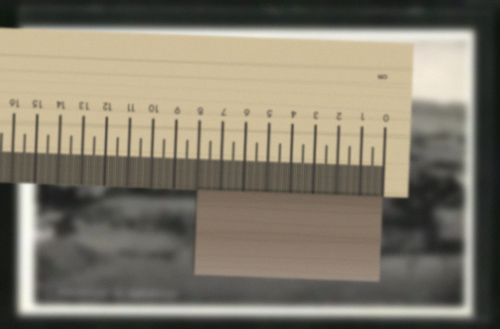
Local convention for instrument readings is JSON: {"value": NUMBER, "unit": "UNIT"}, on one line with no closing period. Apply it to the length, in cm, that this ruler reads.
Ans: {"value": 8, "unit": "cm"}
